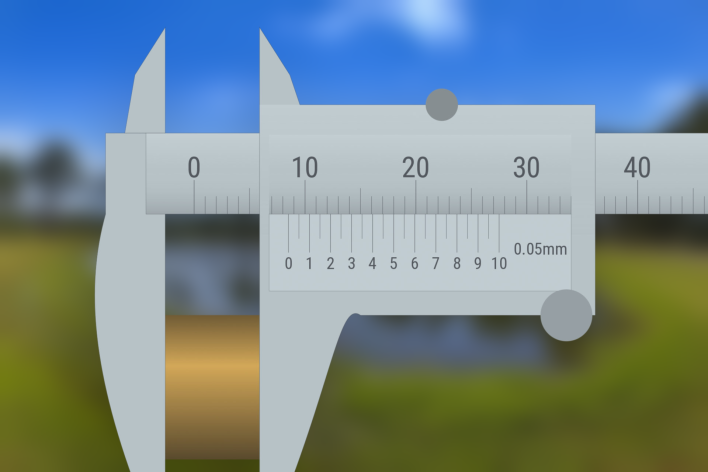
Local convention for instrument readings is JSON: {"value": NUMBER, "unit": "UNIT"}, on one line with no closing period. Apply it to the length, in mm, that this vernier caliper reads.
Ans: {"value": 8.5, "unit": "mm"}
